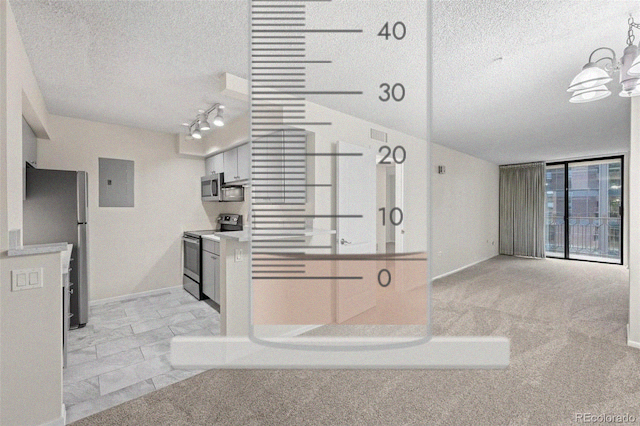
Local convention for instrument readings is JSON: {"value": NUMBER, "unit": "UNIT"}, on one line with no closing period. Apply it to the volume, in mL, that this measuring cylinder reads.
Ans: {"value": 3, "unit": "mL"}
